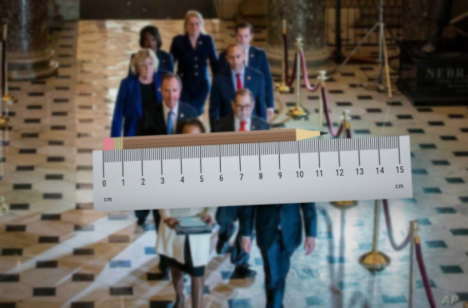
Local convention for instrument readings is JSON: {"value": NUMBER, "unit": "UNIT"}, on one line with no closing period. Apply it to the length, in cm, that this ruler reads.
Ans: {"value": 11.5, "unit": "cm"}
